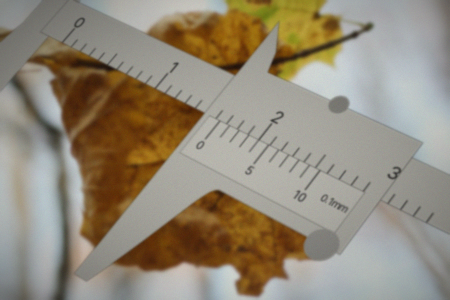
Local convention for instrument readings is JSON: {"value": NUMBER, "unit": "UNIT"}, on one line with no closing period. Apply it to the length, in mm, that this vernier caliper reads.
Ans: {"value": 16.4, "unit": "mm"}
